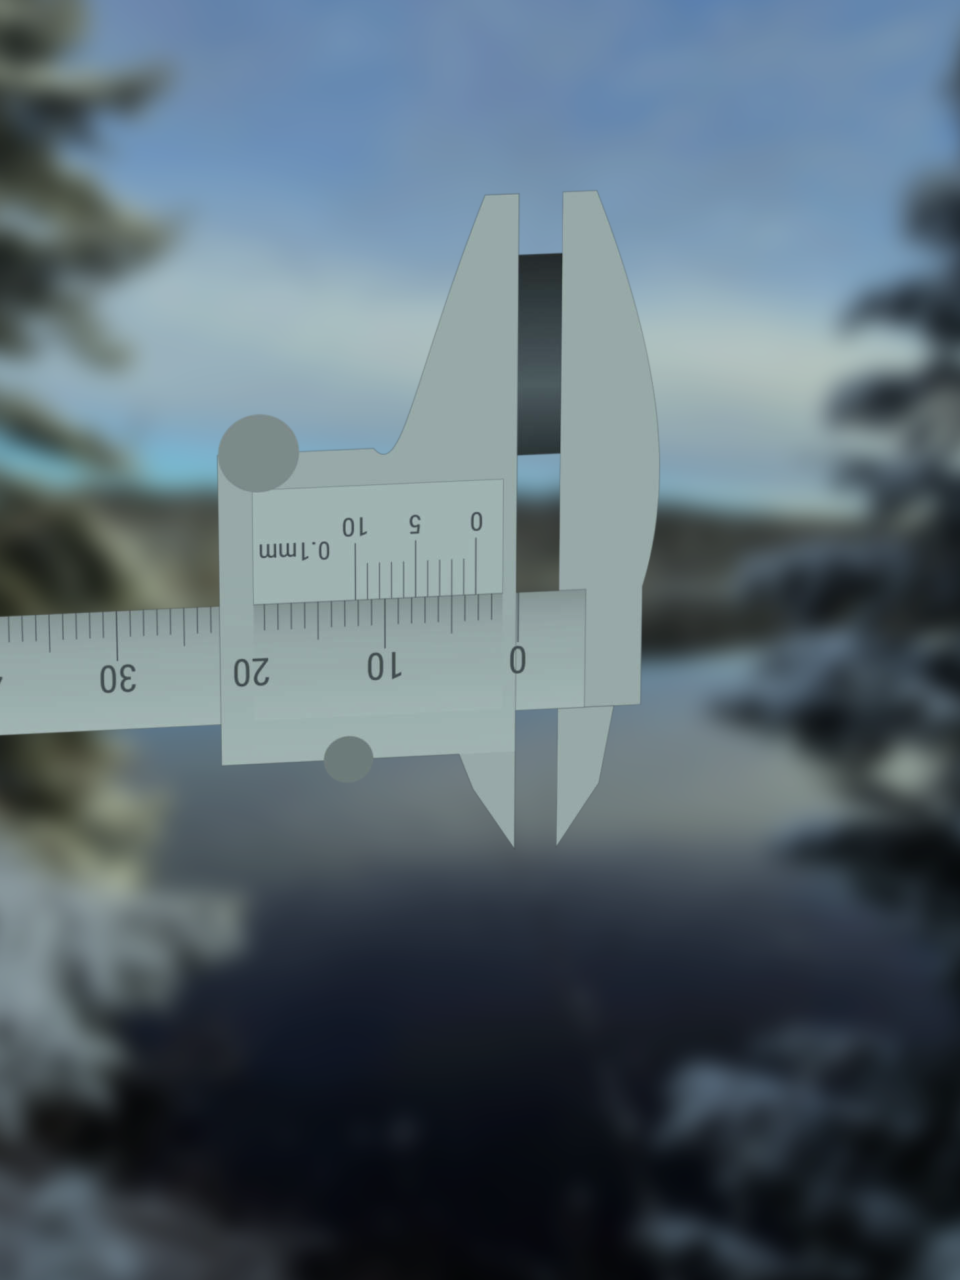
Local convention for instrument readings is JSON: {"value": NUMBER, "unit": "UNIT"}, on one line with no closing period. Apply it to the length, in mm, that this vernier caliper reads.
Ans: {"value": 3.2, "unit": "mm"}
